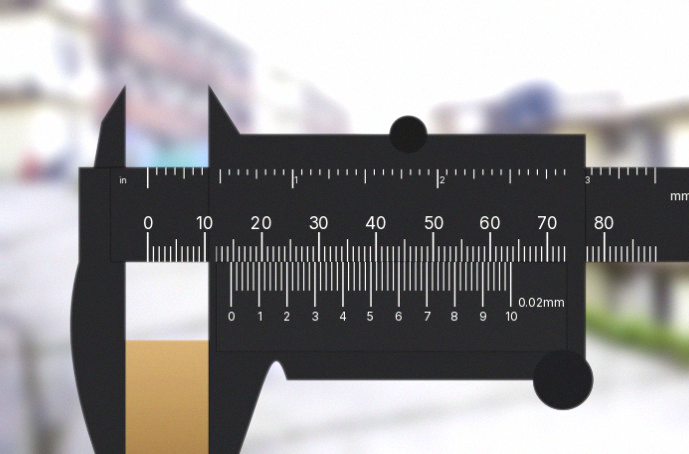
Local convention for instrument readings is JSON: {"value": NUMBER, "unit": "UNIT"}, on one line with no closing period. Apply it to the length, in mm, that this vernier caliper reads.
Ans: {"value": 14.6, "unit": "mm"}
